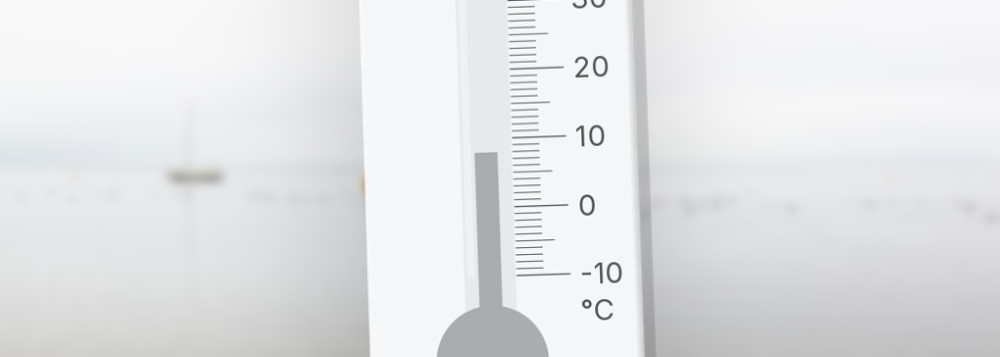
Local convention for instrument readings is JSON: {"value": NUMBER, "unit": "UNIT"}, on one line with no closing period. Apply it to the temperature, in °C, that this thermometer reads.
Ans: {"value": 8, "unit": "°C"}
